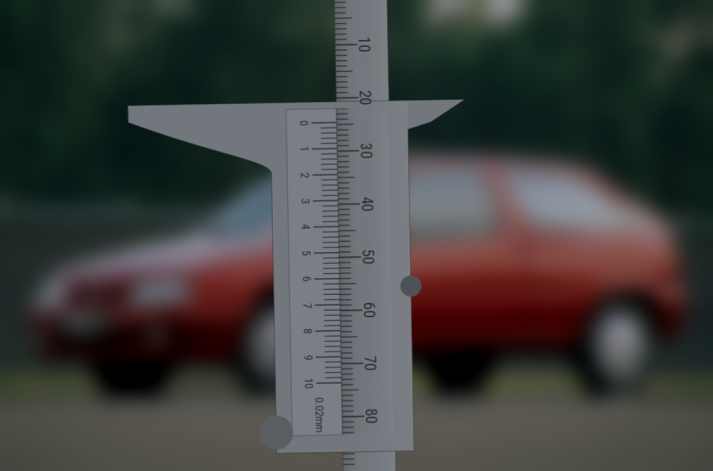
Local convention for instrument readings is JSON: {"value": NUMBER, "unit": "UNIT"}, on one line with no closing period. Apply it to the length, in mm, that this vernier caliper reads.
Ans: {"value": 24.6, "unit": "mm"}
